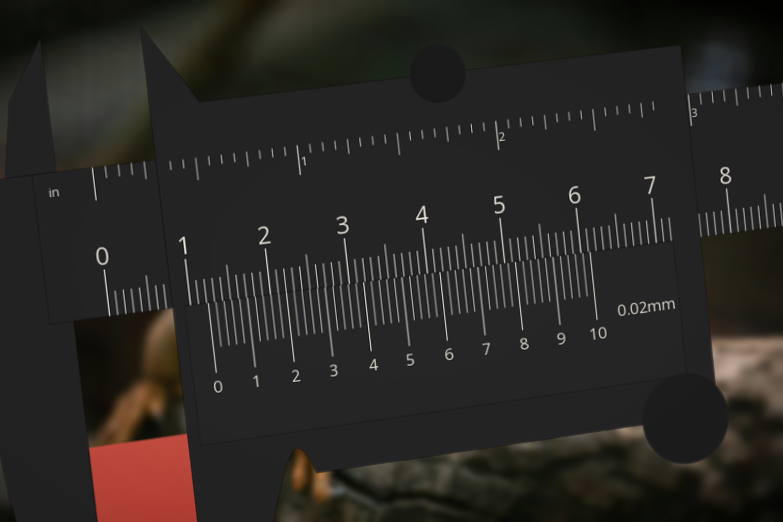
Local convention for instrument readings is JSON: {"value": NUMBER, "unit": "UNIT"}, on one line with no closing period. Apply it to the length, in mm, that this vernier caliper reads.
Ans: {"value": 12.2, "unit": "mm"}
